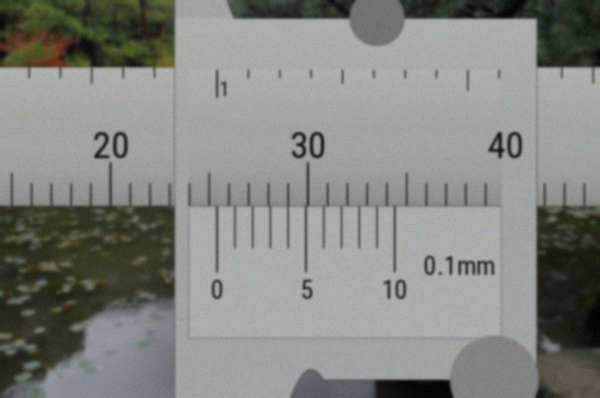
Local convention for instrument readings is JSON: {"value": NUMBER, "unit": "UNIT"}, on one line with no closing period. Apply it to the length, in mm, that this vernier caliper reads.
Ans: {"value": 25.4, "unit": "mm"}
